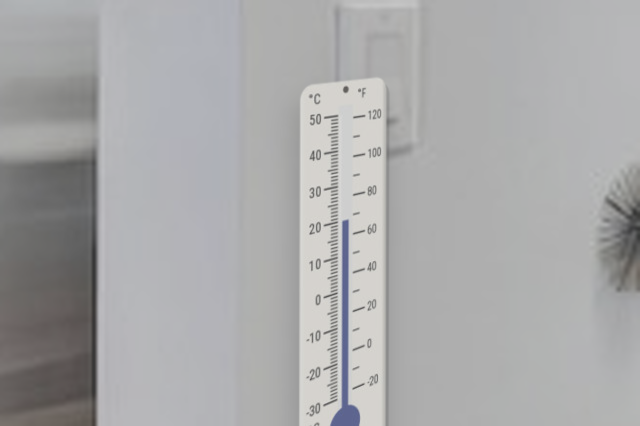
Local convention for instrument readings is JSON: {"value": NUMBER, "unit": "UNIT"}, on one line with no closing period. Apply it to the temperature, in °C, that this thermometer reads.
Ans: {"value": 20, "unit": "°C"}
